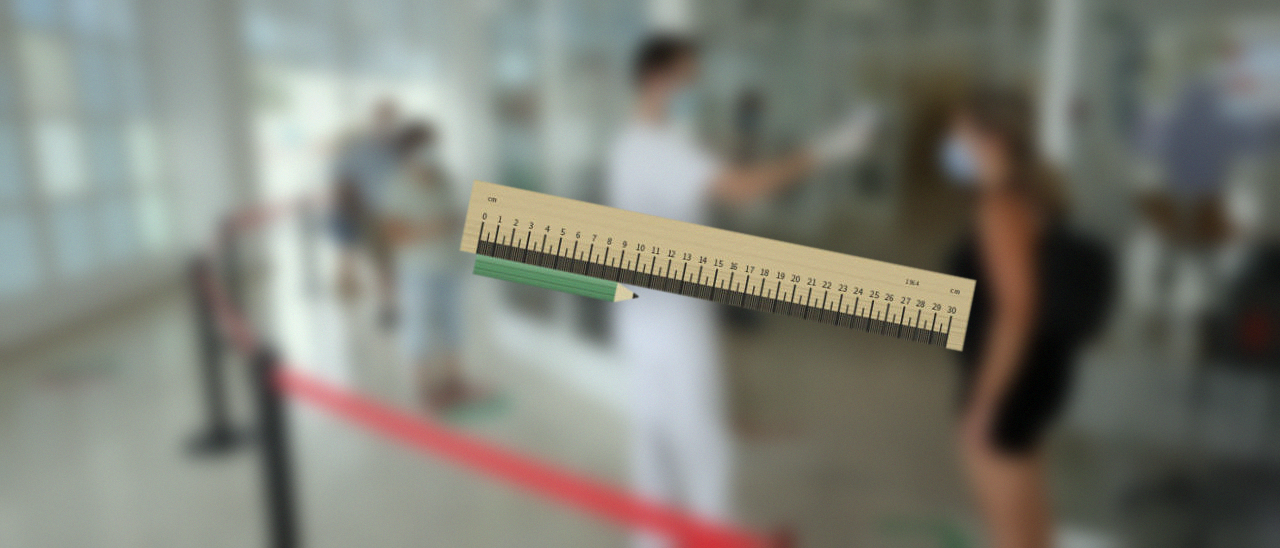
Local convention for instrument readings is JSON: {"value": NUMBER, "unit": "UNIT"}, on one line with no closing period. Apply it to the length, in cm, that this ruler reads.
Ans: {"value": 10.5, "unit": "cm"}
